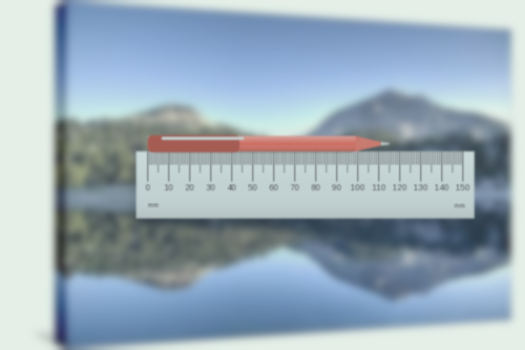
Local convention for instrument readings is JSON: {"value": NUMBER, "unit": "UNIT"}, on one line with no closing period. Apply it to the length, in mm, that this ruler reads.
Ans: {"value": 115, "unit": "mm"}
